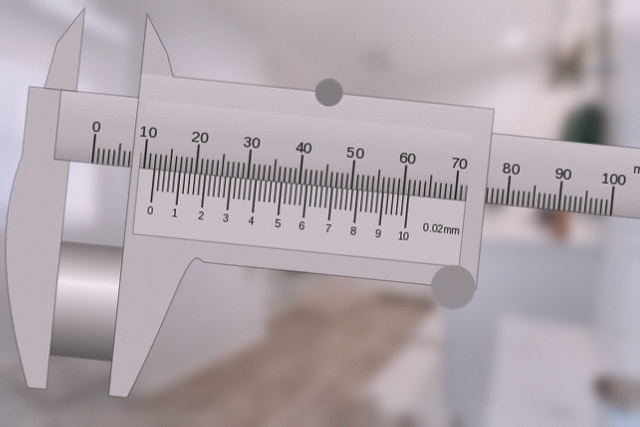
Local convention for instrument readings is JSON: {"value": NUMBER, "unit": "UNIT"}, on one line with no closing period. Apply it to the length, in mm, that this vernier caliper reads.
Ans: {"value": 12.0, "unit": "mm"}
